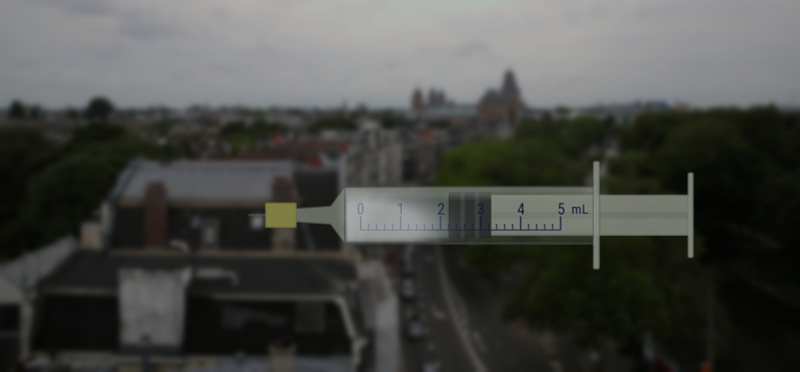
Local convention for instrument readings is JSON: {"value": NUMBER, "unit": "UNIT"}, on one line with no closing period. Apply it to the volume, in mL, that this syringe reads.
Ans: {"value": 2.2, "unit": "mL"}
